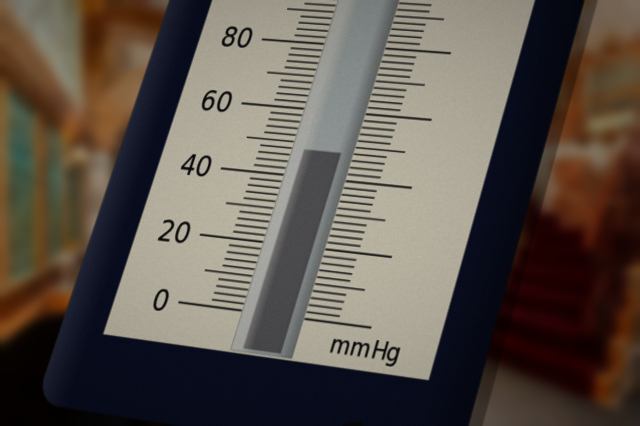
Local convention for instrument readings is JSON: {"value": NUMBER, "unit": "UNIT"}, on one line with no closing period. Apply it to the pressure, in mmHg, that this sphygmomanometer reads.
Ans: {"value": 48, "unit": "mmHg"}
